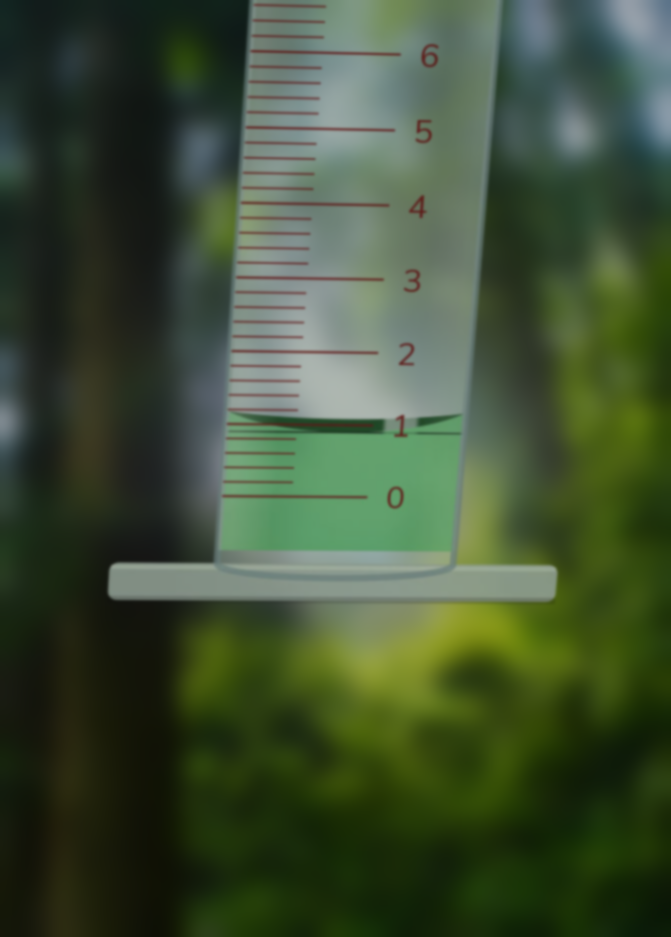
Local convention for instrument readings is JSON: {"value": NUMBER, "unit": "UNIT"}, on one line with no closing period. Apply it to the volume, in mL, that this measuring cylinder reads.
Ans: {"value": 0.9, "unit": "mL"}
